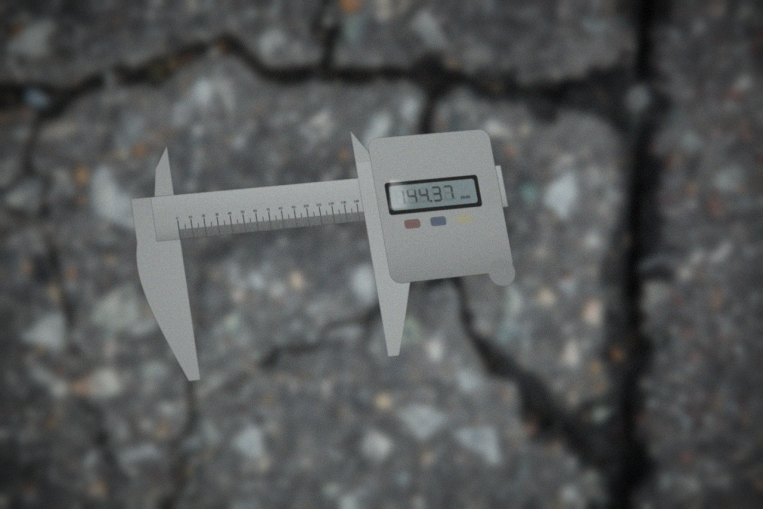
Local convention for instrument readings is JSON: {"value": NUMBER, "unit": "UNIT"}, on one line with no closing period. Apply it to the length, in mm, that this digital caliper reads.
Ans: {"value": 144.37, "unit": "mm"}
